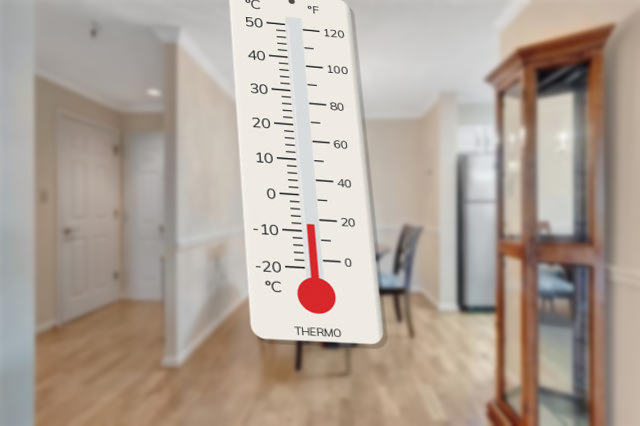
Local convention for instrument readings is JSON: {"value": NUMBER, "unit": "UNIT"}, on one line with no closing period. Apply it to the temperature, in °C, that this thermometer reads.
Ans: {"value": -8, "unit": "°C"}
